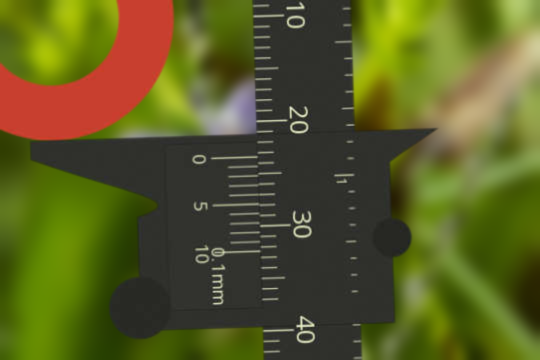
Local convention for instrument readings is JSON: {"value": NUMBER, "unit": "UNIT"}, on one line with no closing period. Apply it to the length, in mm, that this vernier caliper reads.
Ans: {"value": 23.4, "unit": "mm"}
